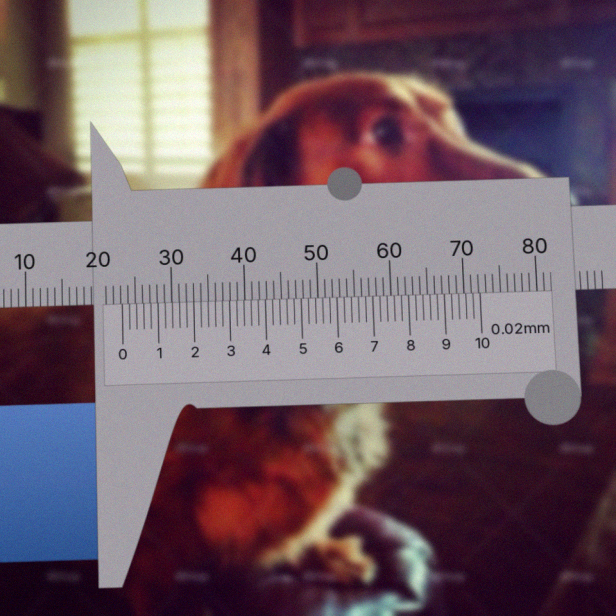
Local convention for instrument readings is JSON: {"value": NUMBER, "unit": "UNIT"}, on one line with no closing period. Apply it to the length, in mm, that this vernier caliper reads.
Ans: {"value": 23.2, "unit": "mm"}
